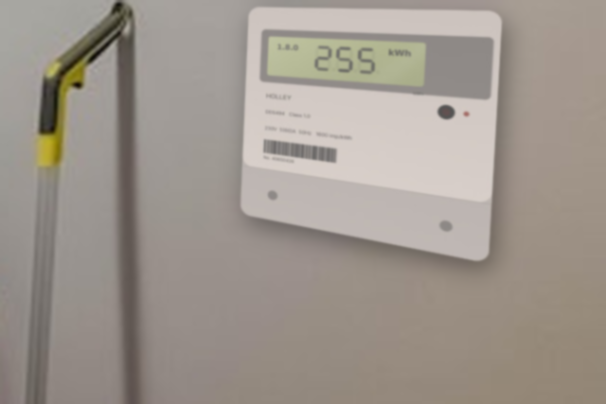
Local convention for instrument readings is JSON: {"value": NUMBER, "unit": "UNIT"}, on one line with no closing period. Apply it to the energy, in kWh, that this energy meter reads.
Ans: {"value": 255, "unit": "kWh"}
